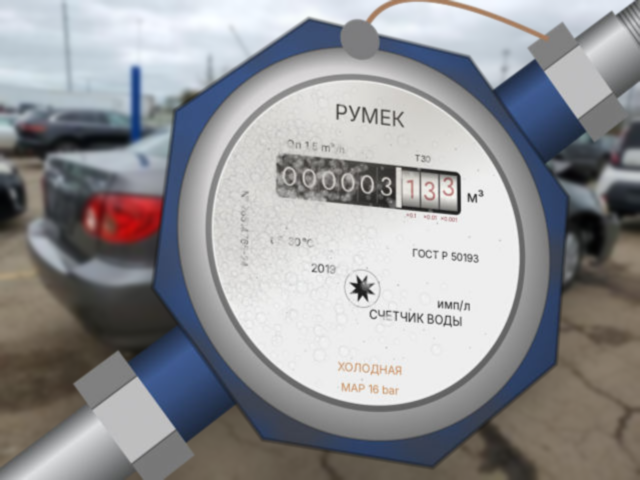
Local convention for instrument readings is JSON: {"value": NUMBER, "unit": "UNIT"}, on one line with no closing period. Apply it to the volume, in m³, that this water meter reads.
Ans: {"value": 3.133, "unit": "m³"}
